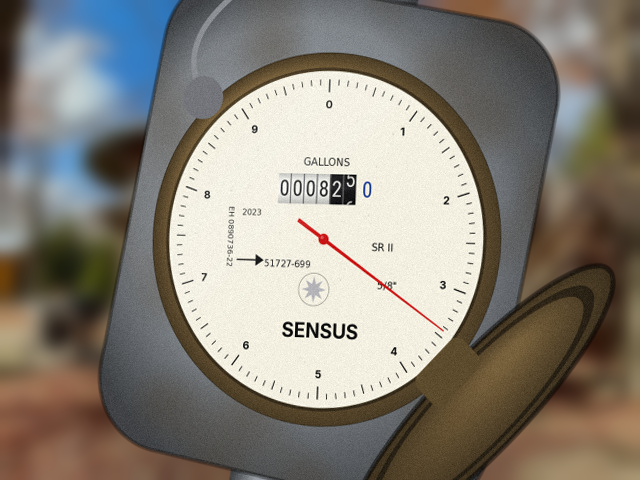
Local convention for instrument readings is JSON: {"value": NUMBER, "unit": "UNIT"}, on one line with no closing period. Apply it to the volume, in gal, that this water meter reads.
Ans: {"value": 8253.4, "unit": "gal"}
